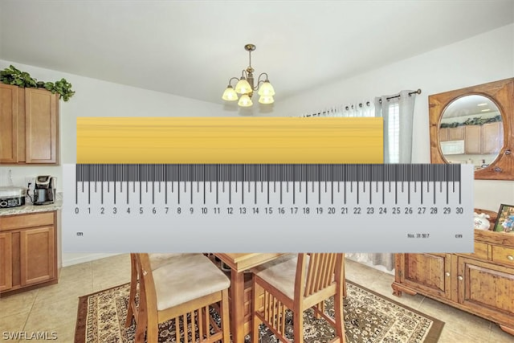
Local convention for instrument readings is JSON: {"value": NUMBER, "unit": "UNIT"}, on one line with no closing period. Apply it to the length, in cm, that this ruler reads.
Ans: {"value": 24, "unit": "cm"}
